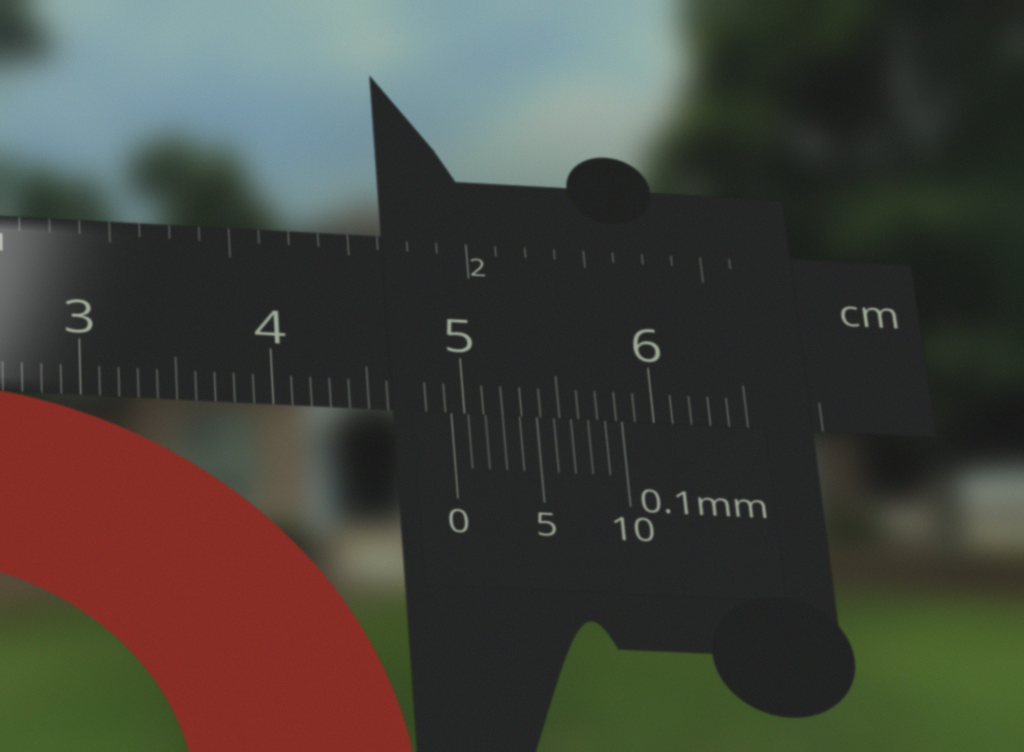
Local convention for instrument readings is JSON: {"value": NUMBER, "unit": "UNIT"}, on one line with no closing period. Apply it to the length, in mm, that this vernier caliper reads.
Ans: {"value": 49.3, "unit": "mm"}
